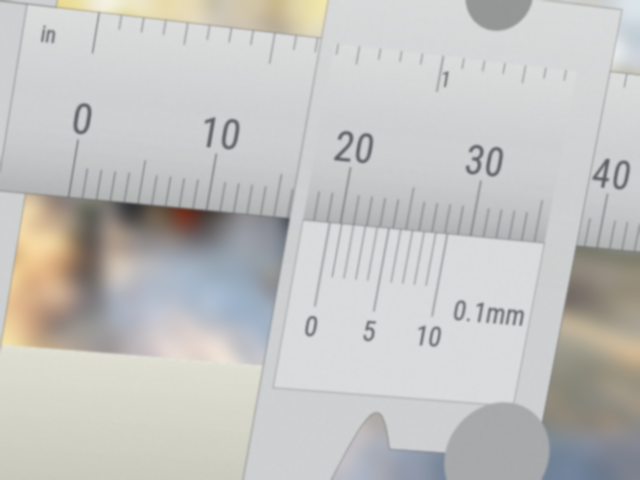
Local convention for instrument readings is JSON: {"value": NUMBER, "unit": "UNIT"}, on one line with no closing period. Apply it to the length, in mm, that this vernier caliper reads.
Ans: {"value": 19.2, "unit": "mm"}
